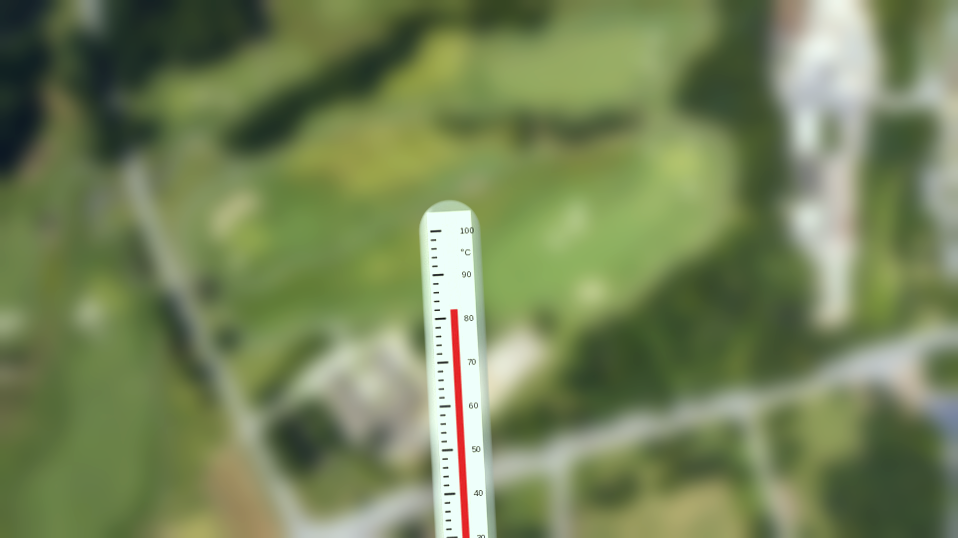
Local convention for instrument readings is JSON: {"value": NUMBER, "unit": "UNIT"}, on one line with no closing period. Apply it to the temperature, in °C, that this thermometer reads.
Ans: {"value": 82, "unit": "°C"}
